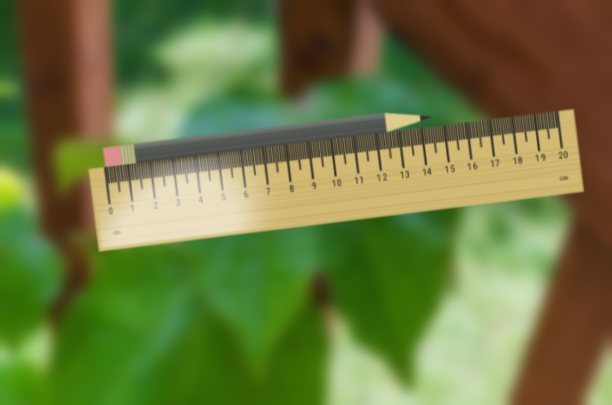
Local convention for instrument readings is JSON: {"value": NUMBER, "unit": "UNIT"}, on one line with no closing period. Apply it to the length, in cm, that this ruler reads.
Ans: {"value": 14.5, "unit": "cm"}
